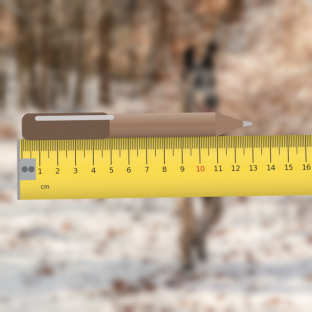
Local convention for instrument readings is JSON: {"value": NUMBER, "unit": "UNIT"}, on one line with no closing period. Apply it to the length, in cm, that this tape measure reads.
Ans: {"value": 13, "unit": "cm"}
